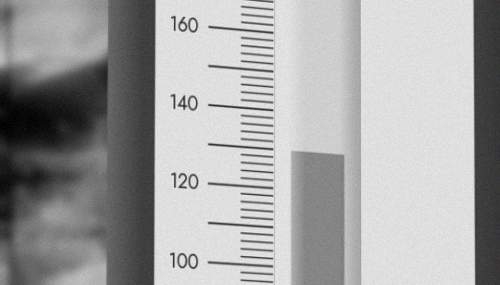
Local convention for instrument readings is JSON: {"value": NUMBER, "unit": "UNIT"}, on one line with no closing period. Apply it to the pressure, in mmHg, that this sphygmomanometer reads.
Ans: {"value": 130, "unit": "mmHg"}
